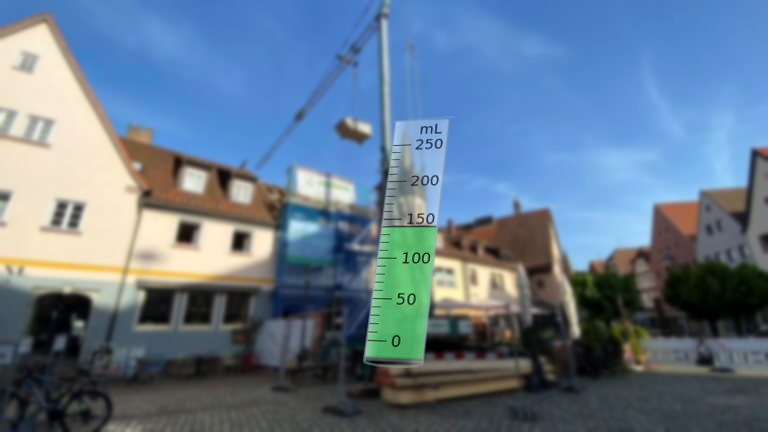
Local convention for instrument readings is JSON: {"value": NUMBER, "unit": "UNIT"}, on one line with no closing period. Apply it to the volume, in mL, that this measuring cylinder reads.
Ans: {"value": 140, "unit": "mL"}
